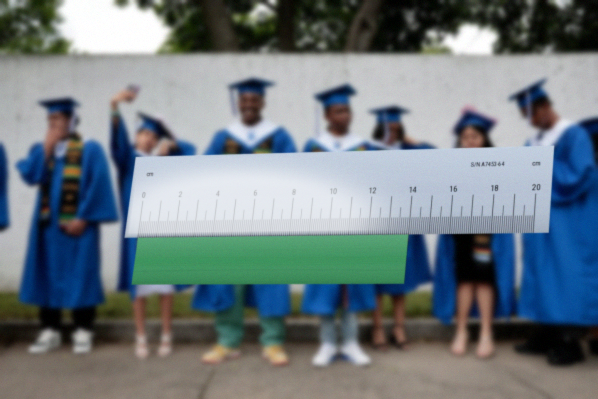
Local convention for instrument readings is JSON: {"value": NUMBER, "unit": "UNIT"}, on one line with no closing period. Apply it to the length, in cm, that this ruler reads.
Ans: {"value": 14, "unit": "cm"}
